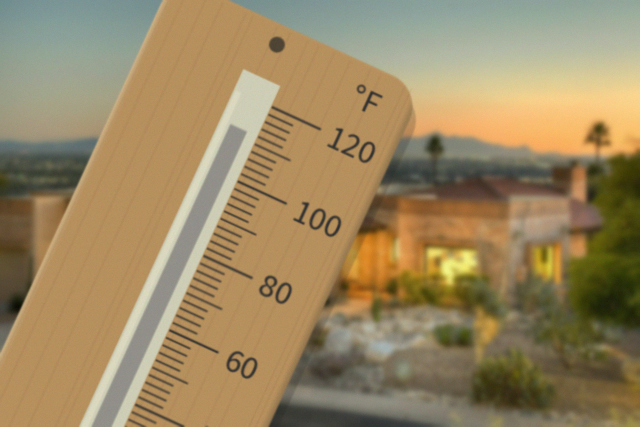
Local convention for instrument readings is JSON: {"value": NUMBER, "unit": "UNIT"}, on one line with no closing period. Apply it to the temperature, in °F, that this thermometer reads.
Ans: {"value": 112, "unit": "°F"}
